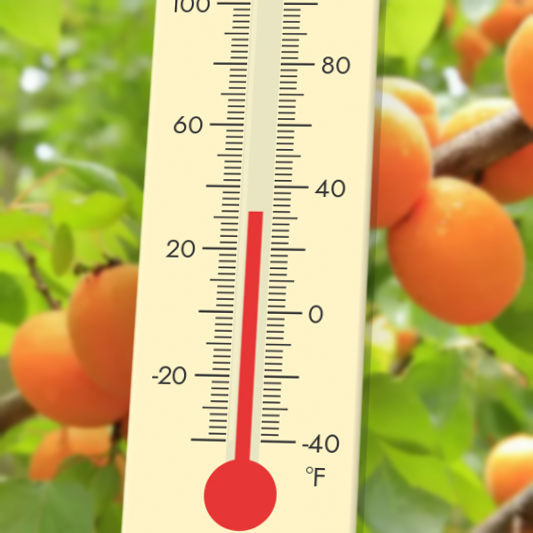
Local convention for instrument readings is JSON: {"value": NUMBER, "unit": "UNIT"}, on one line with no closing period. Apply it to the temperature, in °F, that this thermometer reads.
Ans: {"value": 32, "unit": "°F"}
